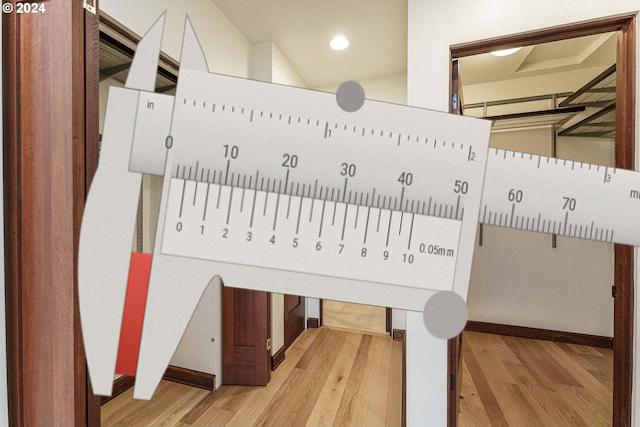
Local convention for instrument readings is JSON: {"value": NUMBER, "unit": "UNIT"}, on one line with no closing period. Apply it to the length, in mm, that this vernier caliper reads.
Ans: {"value": 3.4, "unit": "mm"}
